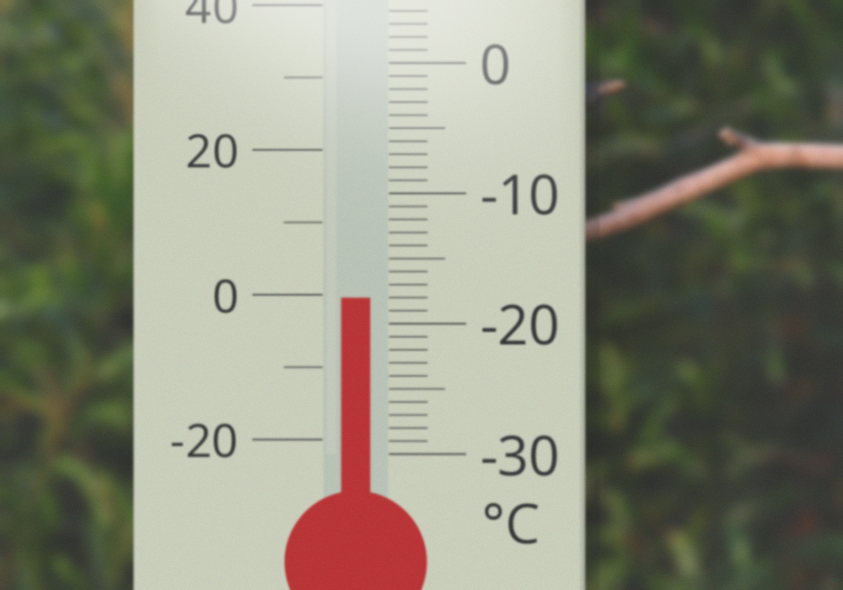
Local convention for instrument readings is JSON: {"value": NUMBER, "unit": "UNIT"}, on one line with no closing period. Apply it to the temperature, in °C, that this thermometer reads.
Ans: {"value": -18, "unit": "°C"}
